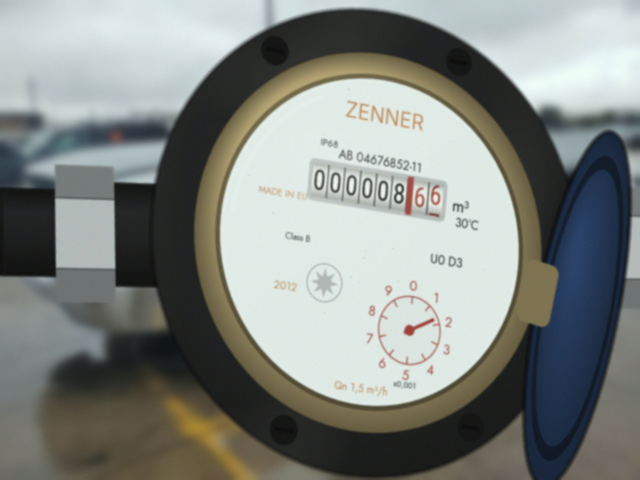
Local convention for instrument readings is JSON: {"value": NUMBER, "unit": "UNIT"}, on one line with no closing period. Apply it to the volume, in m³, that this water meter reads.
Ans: {"value": 8.661, "unit": "m³"}
